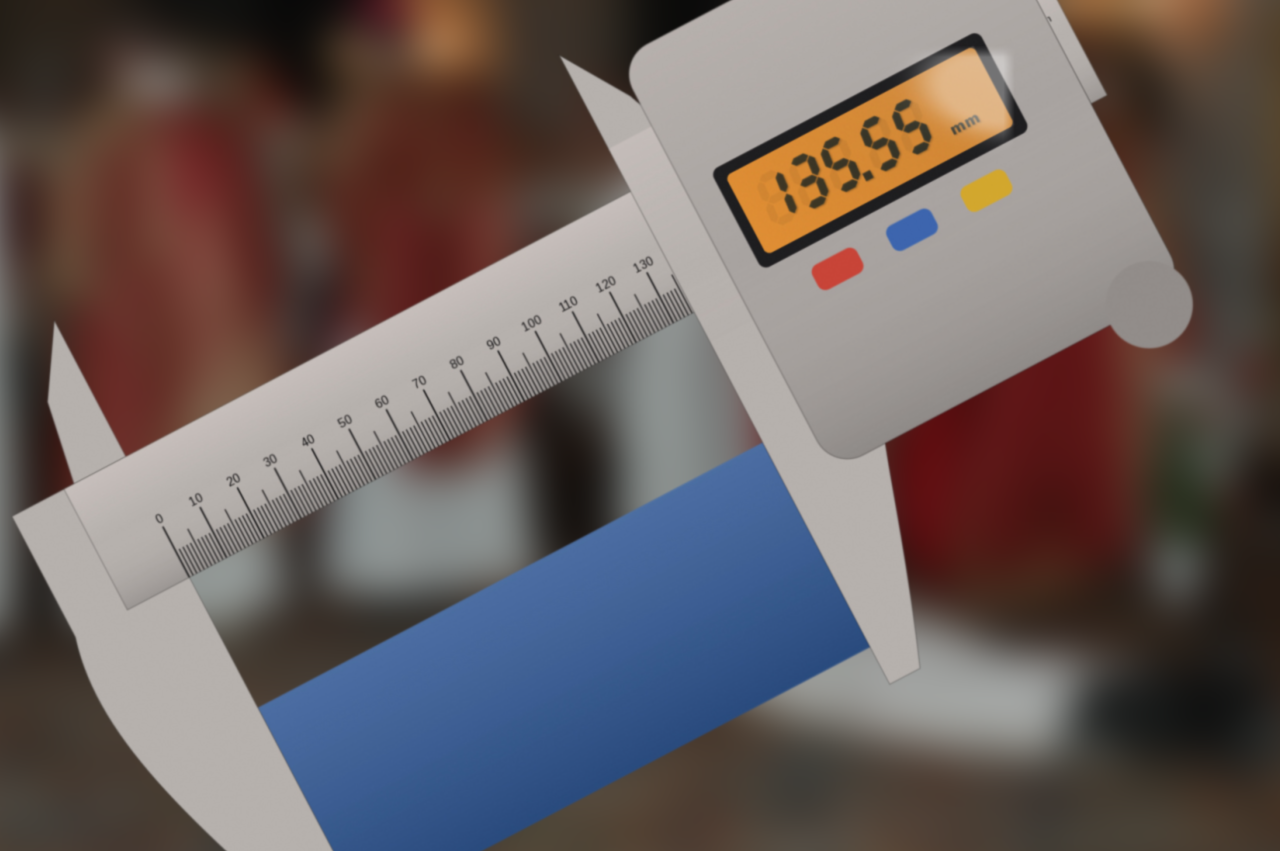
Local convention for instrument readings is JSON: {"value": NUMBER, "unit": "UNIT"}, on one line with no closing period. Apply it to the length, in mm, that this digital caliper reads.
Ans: {"value": 135.55, "unit": "mm"}
